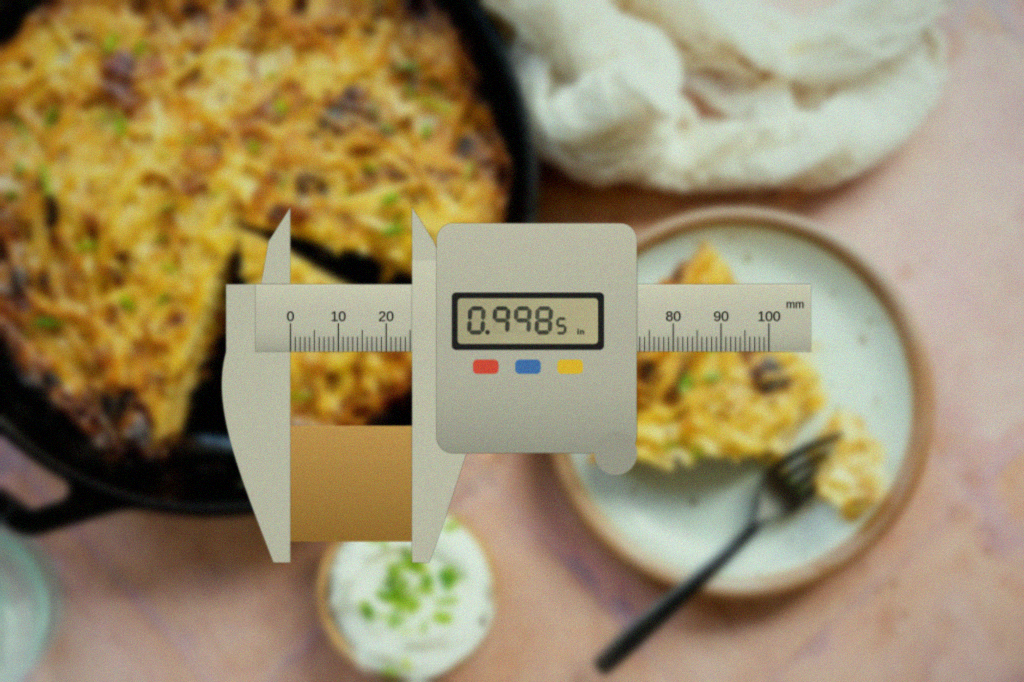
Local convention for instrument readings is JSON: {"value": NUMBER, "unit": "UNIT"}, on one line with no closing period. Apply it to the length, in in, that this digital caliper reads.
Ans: {"value": 0.9985, "unit": "in"}
